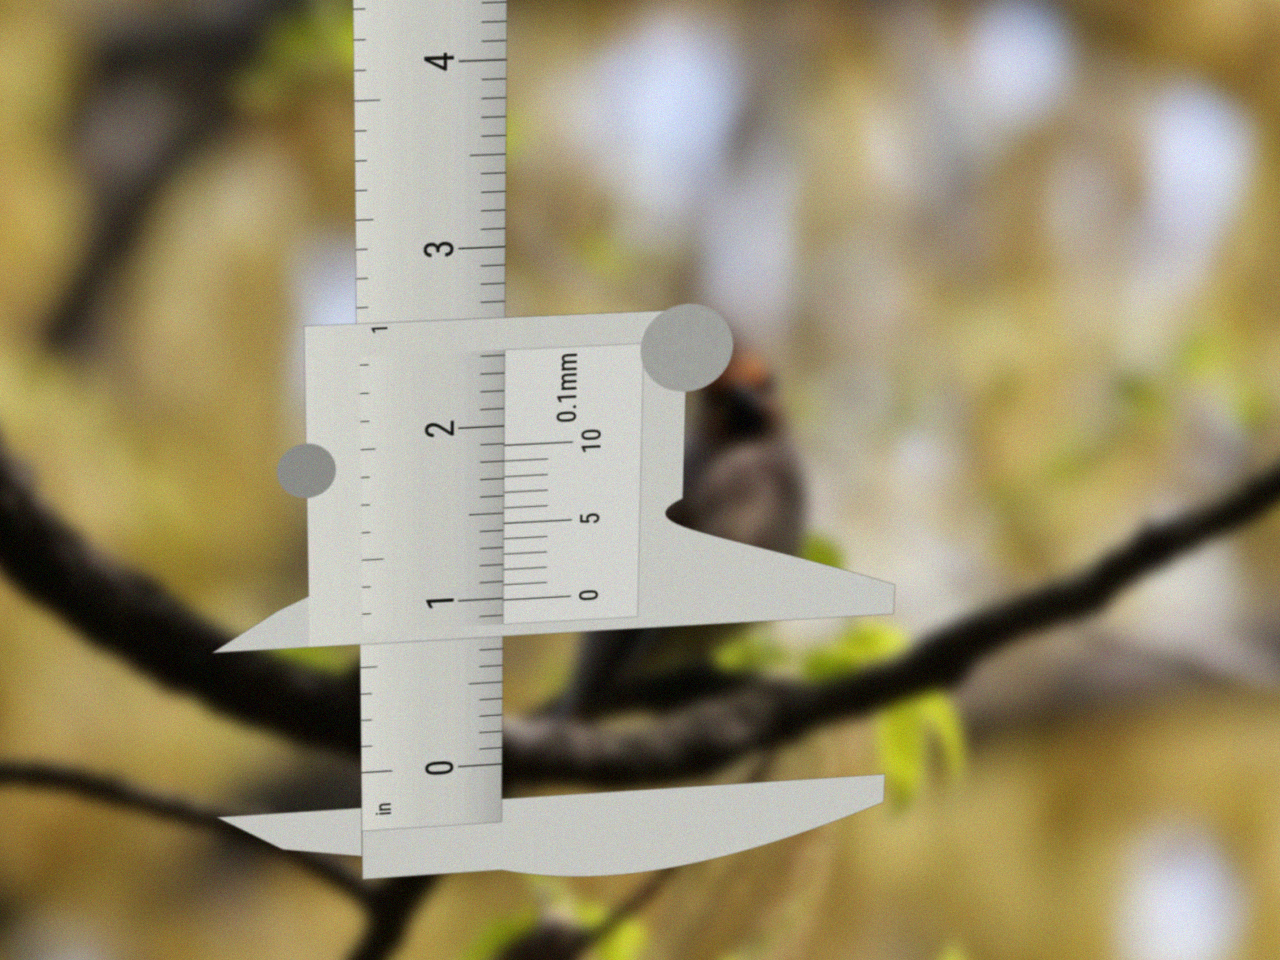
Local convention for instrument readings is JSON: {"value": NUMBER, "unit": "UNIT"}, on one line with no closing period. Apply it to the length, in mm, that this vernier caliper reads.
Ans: {"value": 9.9, "unit": "mm"}
